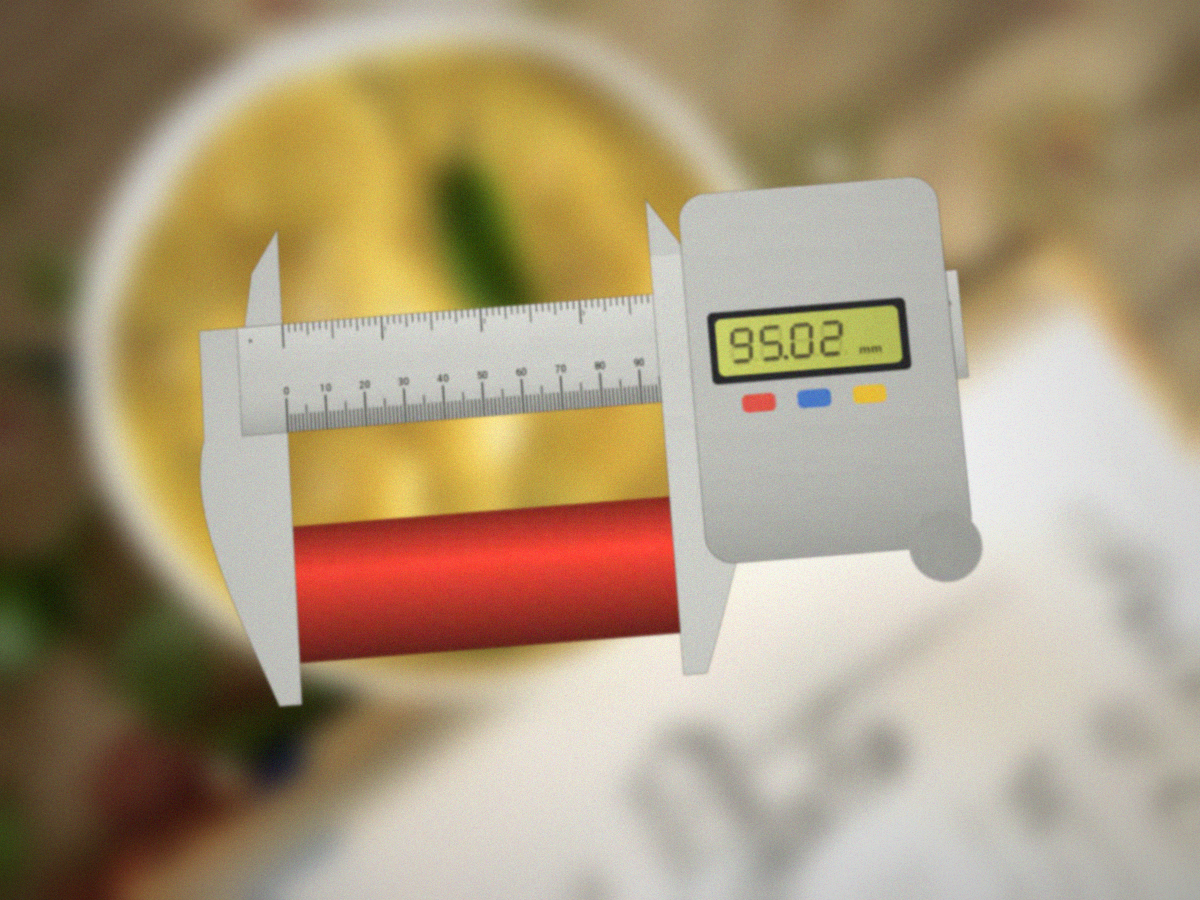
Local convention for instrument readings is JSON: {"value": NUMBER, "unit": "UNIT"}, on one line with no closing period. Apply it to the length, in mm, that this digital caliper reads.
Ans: {"value": 95.02, "unit": "mm"}
